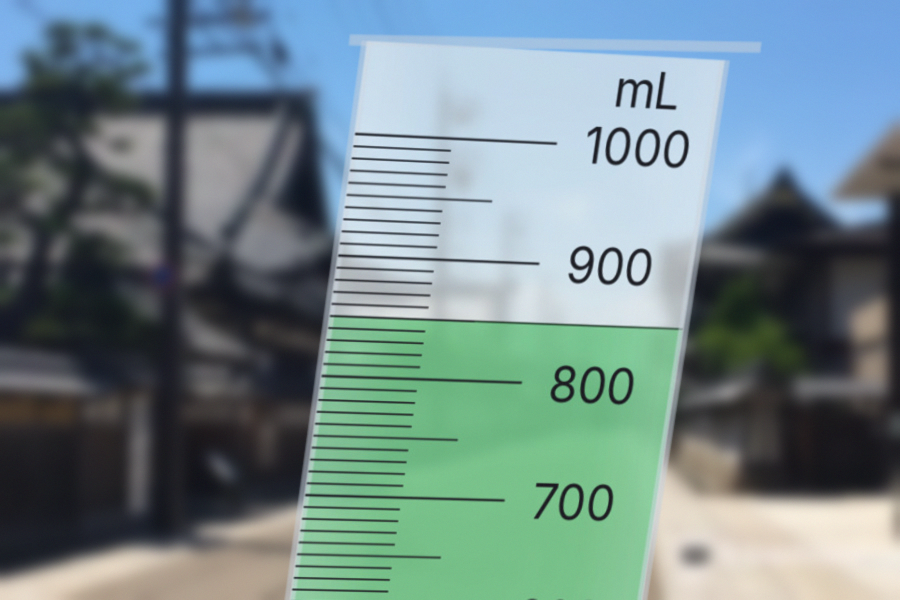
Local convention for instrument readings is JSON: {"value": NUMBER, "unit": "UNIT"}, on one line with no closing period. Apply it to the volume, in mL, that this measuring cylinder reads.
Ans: {"value": 850, "unit": "mL"}
